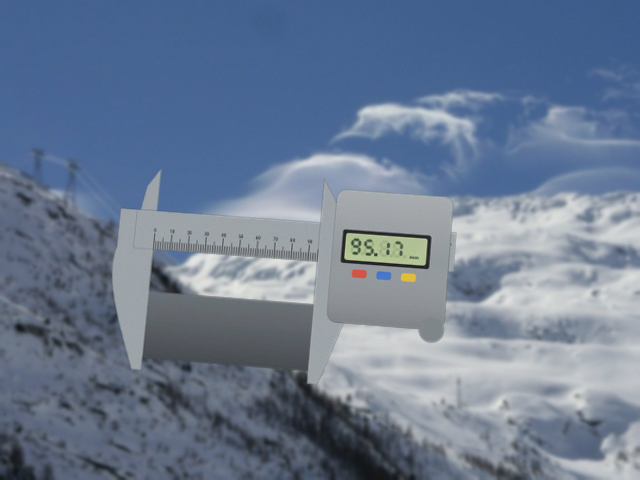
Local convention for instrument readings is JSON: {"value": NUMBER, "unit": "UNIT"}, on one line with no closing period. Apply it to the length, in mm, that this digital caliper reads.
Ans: {"value": 95.17, "unit": "mm"}
